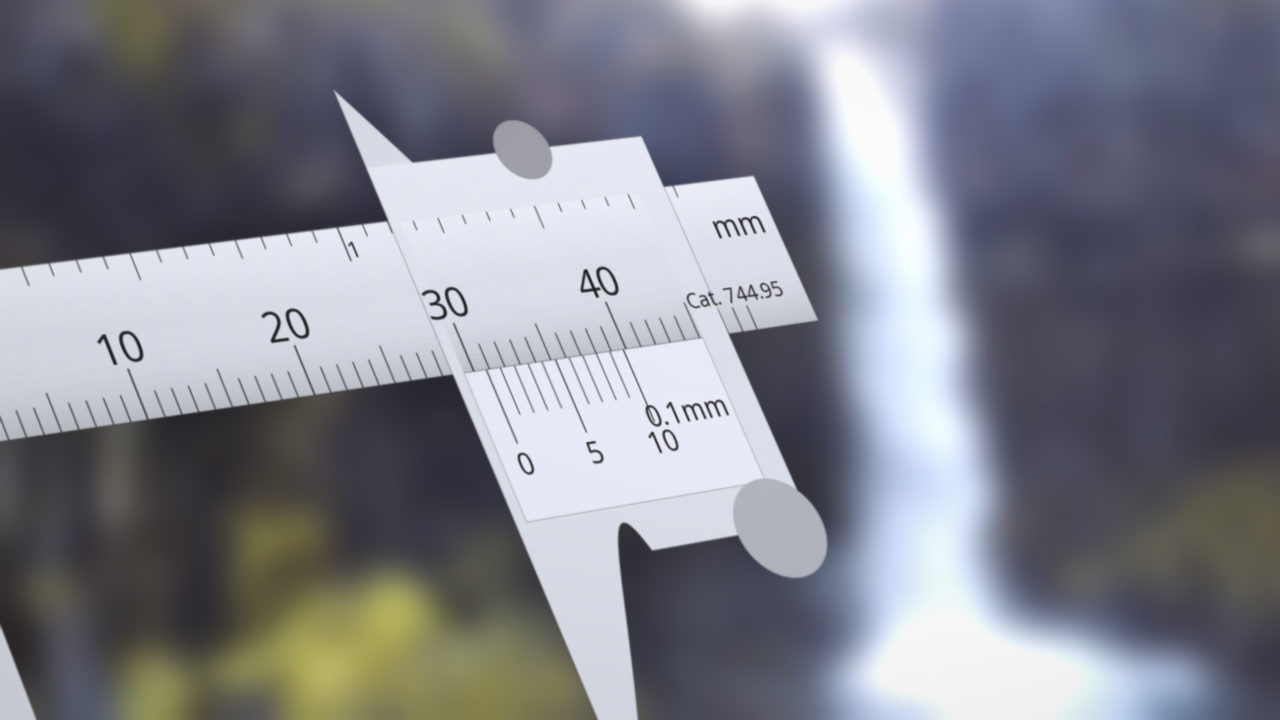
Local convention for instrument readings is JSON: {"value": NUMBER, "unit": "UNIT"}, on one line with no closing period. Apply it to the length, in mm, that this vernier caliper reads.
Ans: {"value": 30.8, "unit": "mm"}
